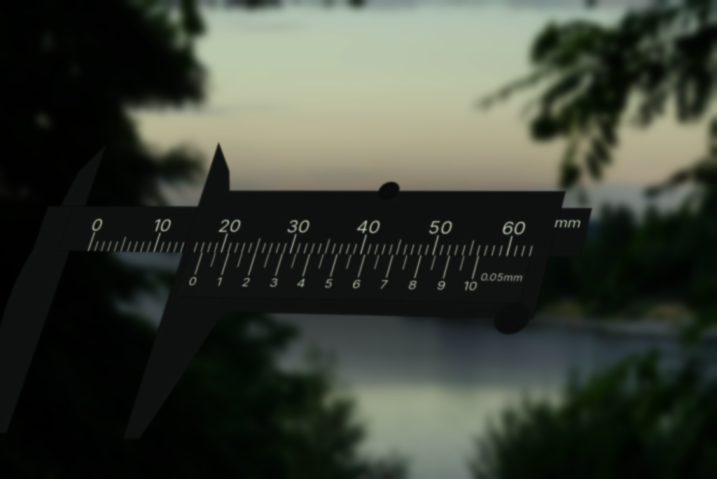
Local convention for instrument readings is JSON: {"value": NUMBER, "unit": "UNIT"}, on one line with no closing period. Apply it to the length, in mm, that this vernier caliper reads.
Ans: {"value": 17.2, "unit": "mm"}
